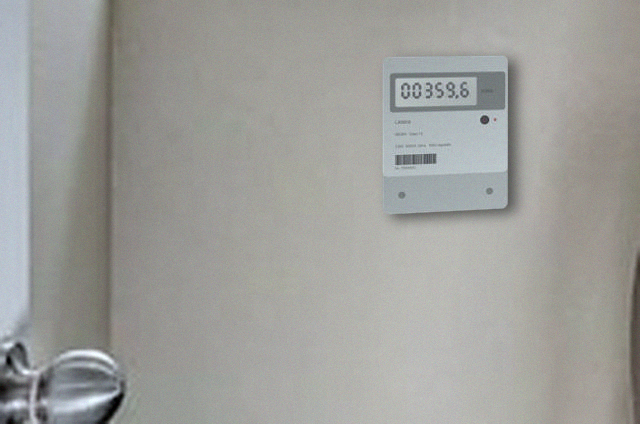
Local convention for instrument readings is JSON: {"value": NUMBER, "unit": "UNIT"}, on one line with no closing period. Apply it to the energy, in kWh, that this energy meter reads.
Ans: {"value": 359.6, "unit": "kWh"}
